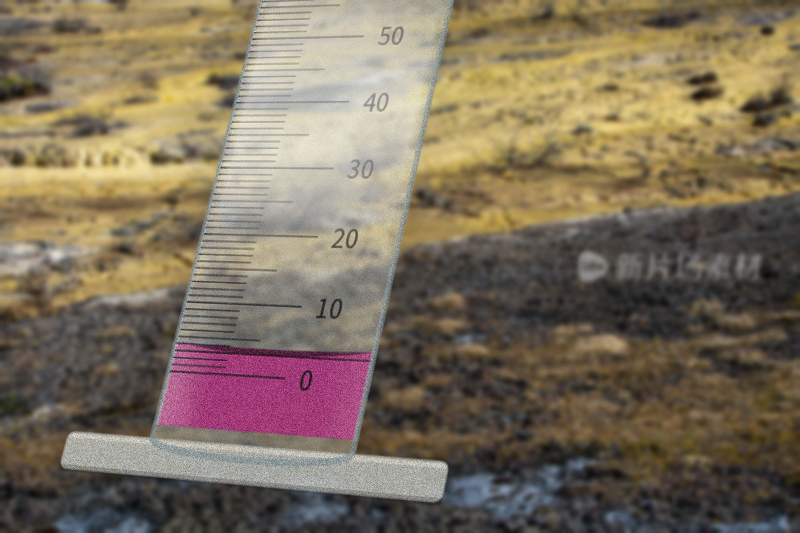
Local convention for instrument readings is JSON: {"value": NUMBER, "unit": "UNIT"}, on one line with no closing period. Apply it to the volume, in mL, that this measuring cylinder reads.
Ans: {"value": 3, "unit": "mL"}
